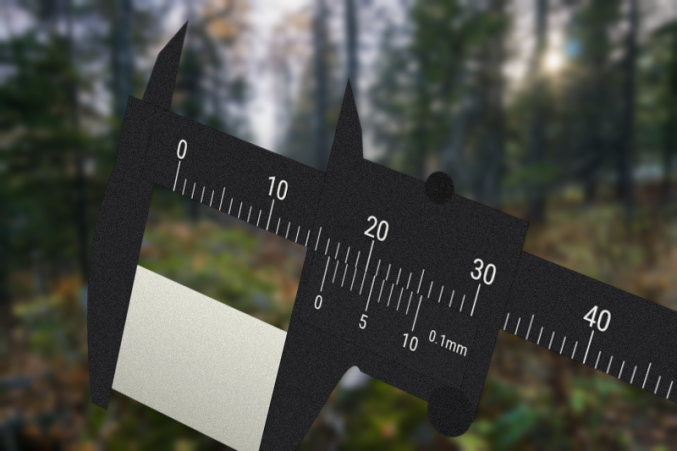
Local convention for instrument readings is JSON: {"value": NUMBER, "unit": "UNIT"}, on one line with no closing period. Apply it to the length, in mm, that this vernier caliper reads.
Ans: {"value": 16.4, "unit": "mm"}
